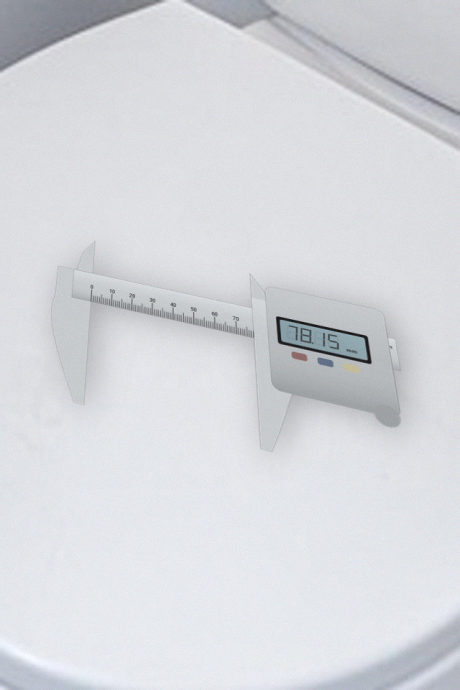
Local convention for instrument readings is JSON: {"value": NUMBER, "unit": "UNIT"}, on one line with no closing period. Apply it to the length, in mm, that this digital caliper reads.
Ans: {"value": 78.15, "unit": "mm"}
